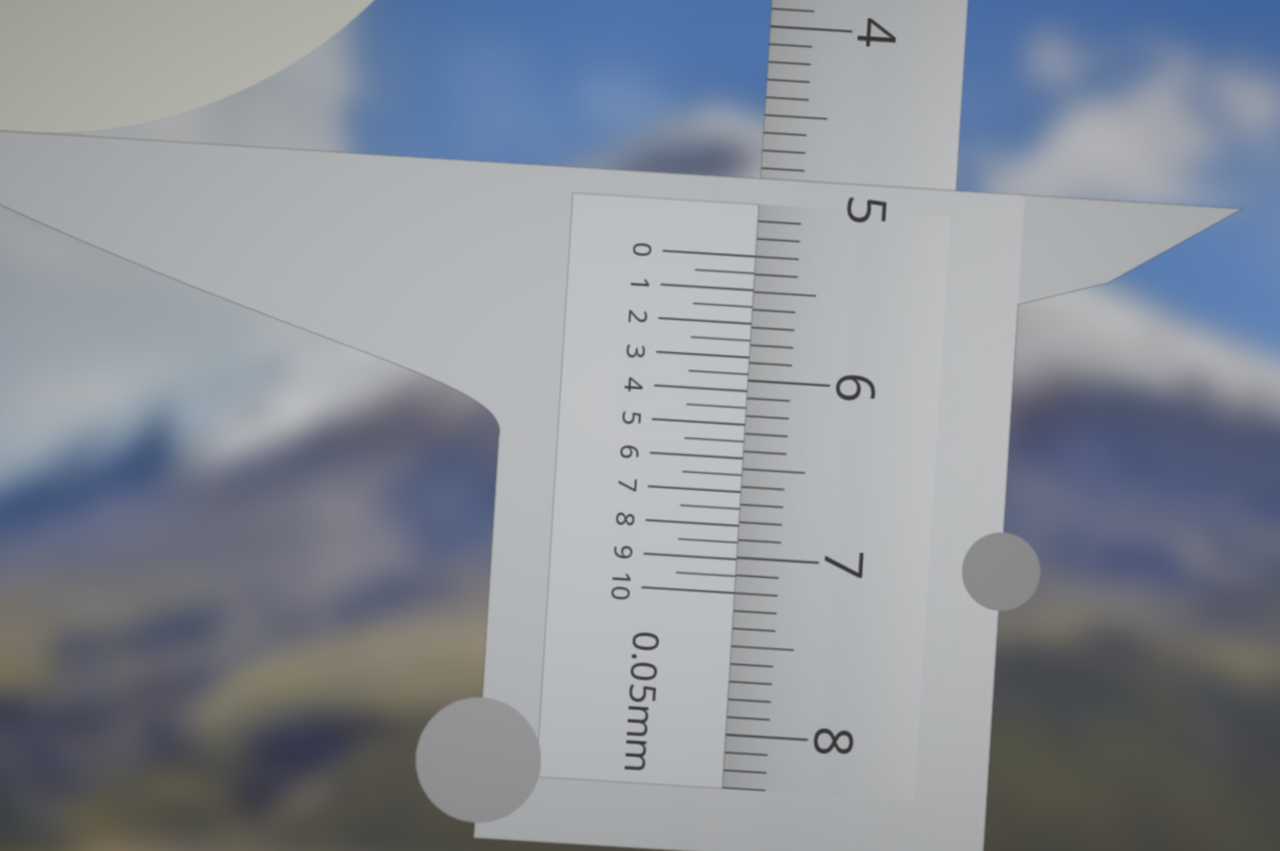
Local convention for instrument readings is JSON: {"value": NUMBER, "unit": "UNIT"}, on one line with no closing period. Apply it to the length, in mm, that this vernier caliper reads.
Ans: {"value": 53.0, "unit": "mm"}
